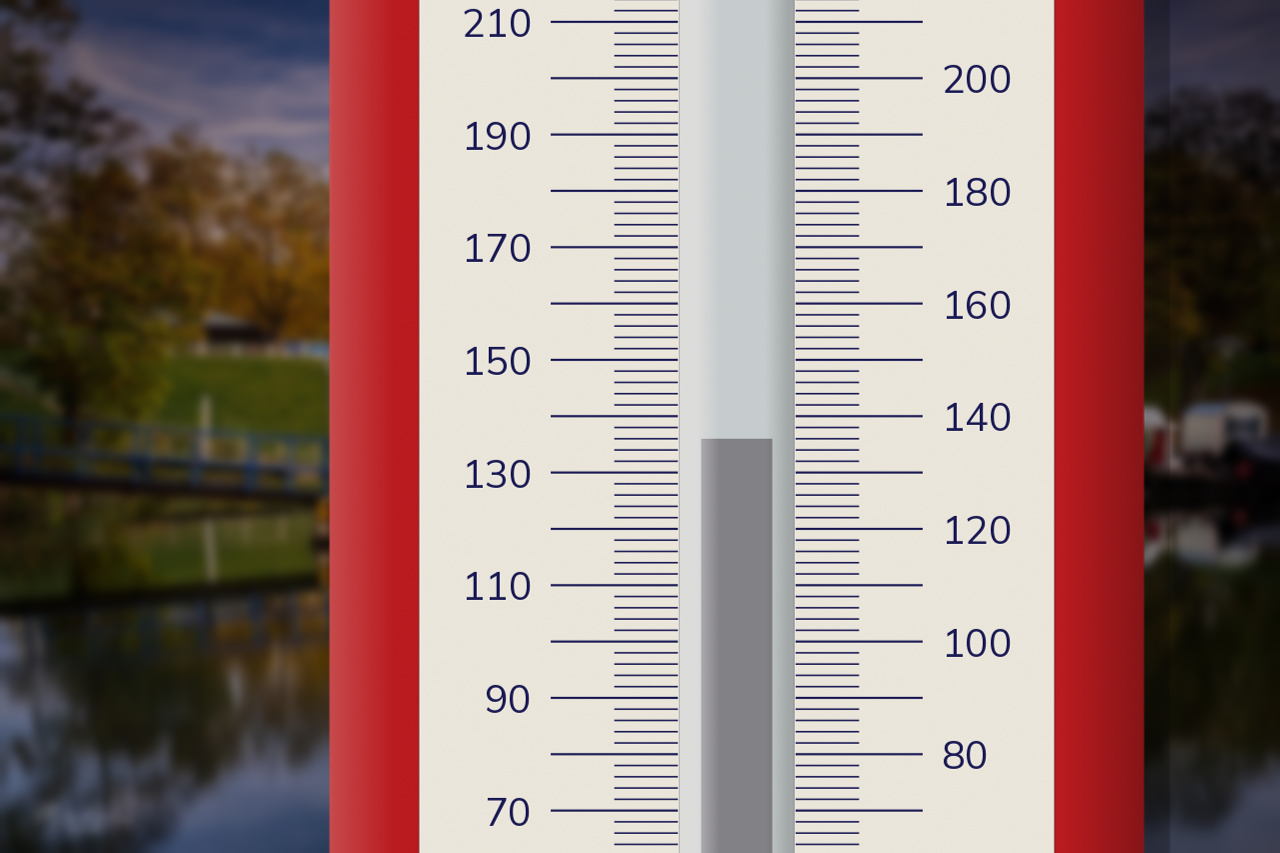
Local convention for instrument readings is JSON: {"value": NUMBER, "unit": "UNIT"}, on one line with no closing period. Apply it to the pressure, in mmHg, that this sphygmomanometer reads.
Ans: {"value": 136, "unit": "mmHg"}
